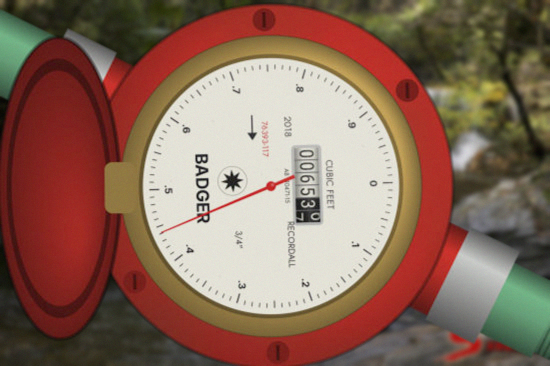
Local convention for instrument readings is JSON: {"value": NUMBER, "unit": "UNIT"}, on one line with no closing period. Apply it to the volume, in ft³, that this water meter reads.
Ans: {"value": 6536.44, "unit": "ft³"}
